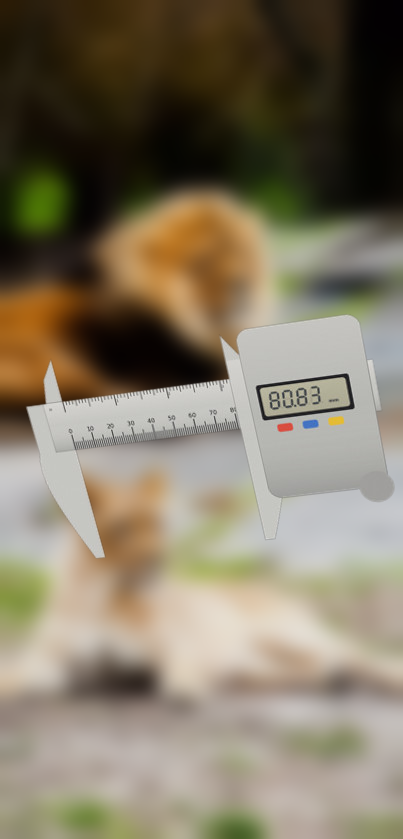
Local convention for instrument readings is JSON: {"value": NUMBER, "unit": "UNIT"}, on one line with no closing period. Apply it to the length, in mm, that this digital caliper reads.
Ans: {"value": 80.83, "unit": "mm"}
